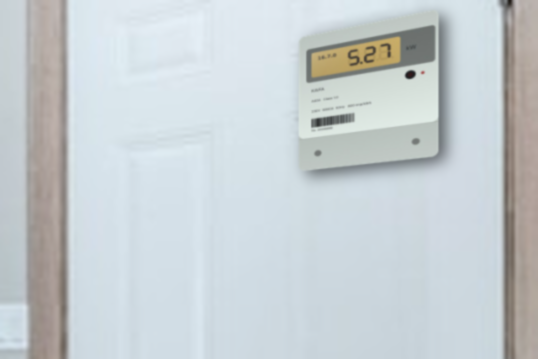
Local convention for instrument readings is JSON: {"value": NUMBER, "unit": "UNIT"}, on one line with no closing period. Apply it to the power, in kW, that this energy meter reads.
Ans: {"value": 5.27, "unit": "kW"}
